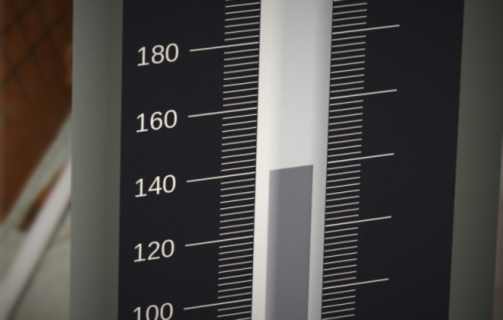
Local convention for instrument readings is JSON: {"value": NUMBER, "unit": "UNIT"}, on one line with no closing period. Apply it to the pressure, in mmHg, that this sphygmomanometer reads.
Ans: {"value": 140, "unit": "mmHg"}
